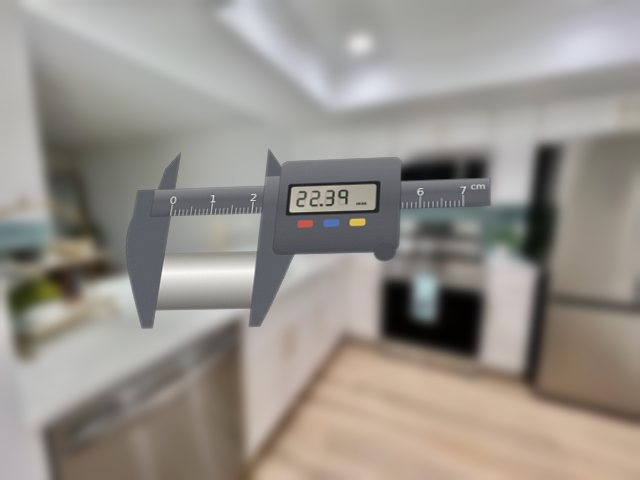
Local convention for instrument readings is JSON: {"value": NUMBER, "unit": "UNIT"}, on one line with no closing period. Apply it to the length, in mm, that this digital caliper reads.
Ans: {"value": 22.39, "unit": "mm"}
